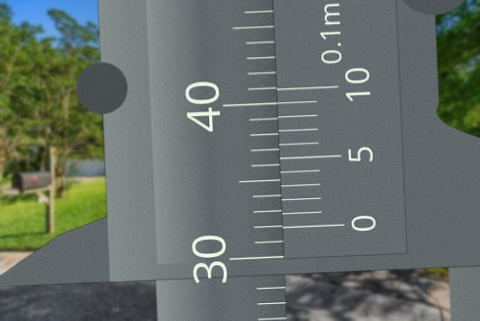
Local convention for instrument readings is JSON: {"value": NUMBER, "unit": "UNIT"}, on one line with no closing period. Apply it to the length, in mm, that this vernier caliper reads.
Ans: {"value": 31.9, "unit": "mm"}
